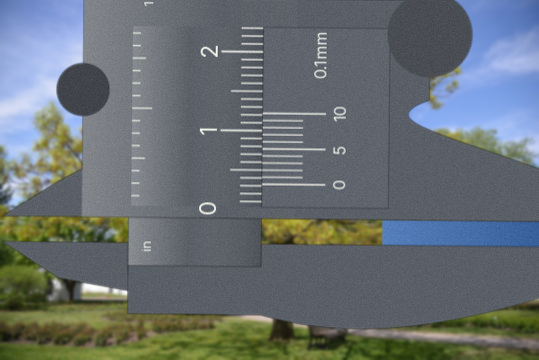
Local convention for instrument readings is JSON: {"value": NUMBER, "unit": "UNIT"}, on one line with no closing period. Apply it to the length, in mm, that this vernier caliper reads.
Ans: {"value": 3.2, "unit": "mm"}
